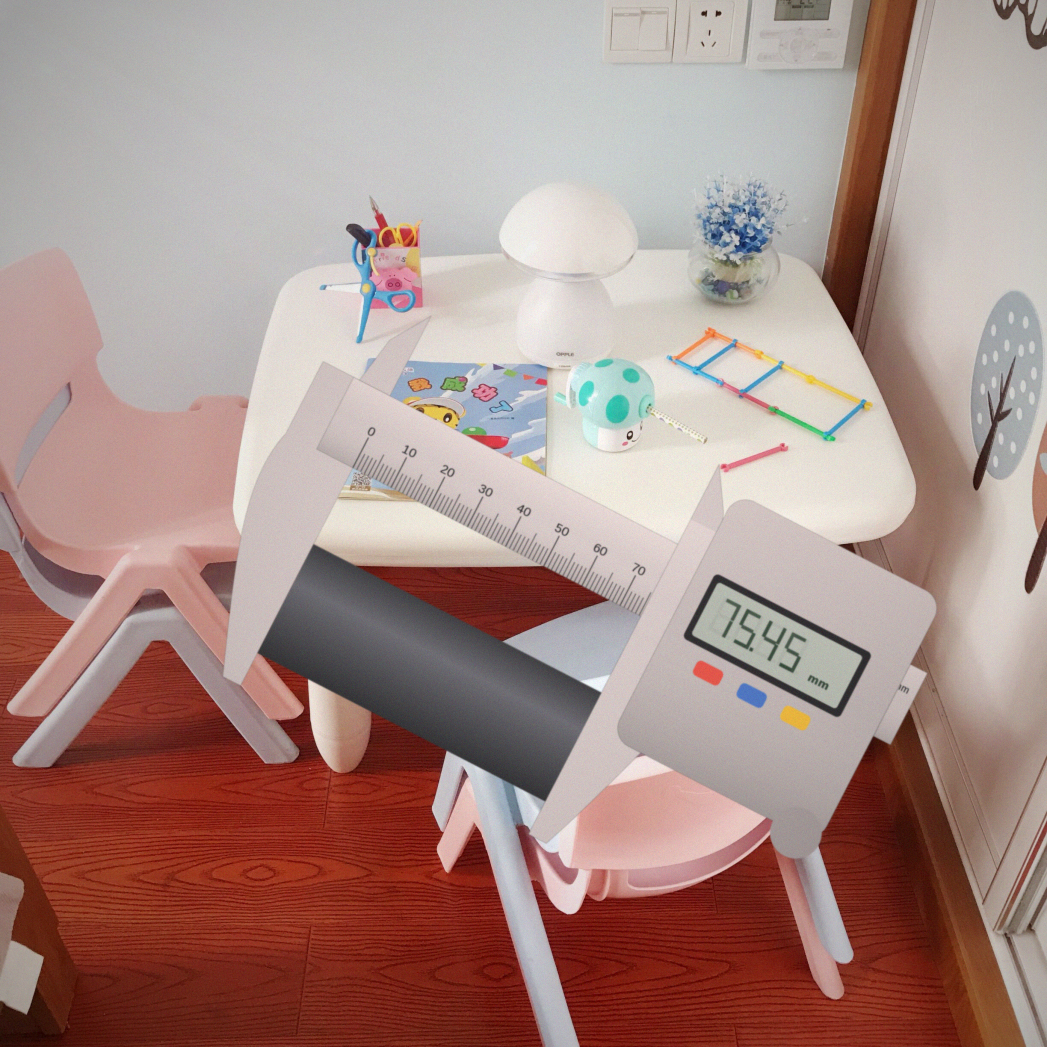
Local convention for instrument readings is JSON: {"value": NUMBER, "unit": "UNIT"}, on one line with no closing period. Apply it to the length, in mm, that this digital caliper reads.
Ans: {"value": 75.45, "unit": "mm"}
